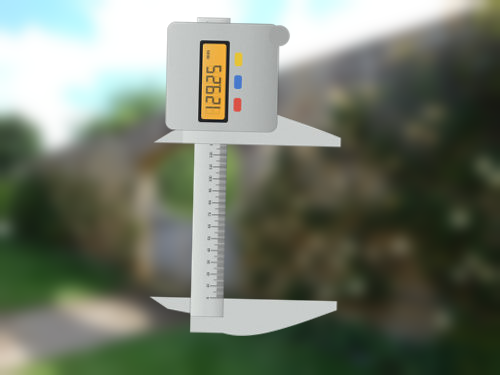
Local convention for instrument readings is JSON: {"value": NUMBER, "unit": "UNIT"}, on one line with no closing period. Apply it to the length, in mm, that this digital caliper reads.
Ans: {"value": 129.25, "unit": "mm"}
